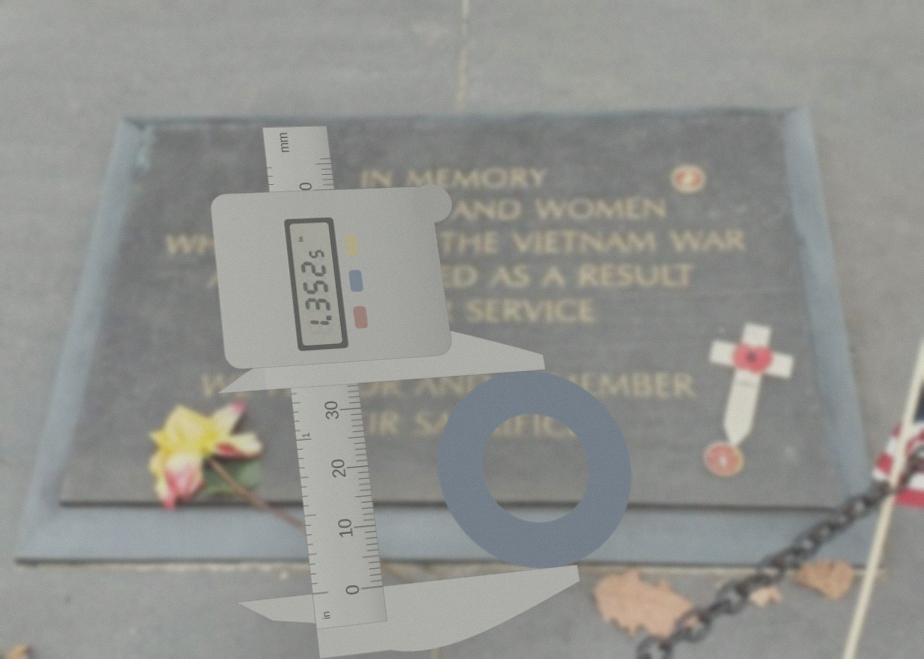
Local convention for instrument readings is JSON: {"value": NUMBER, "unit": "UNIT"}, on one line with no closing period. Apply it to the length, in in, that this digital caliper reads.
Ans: {"value": 1.3525, "unit": "in"}
